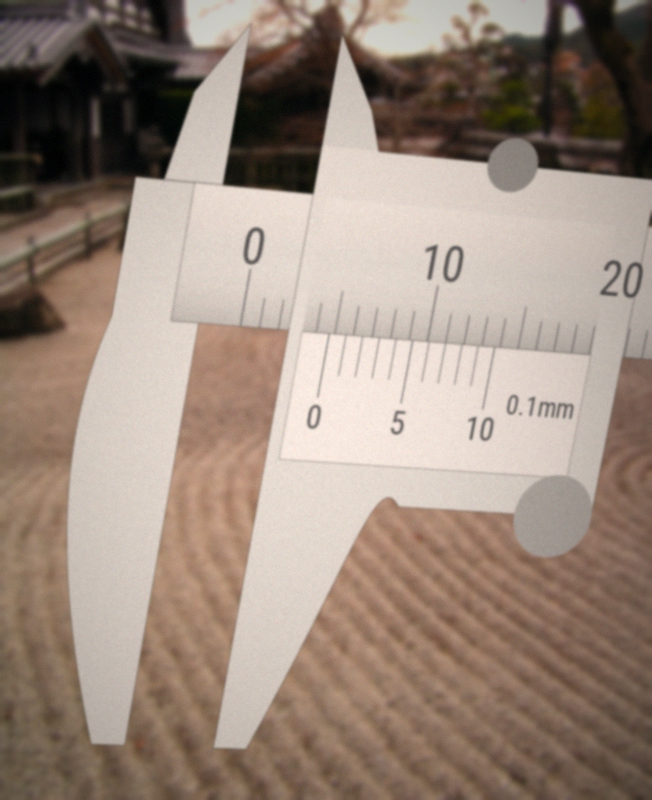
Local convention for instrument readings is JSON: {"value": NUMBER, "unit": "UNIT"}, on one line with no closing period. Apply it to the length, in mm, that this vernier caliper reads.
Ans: {"value": 4.7, "unit": "mm"}
